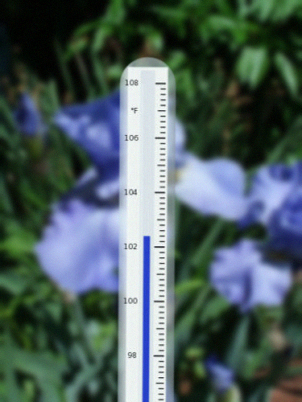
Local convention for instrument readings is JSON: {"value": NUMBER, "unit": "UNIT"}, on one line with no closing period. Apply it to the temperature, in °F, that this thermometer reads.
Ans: {"value": 102.4, "unit": "°F"}
